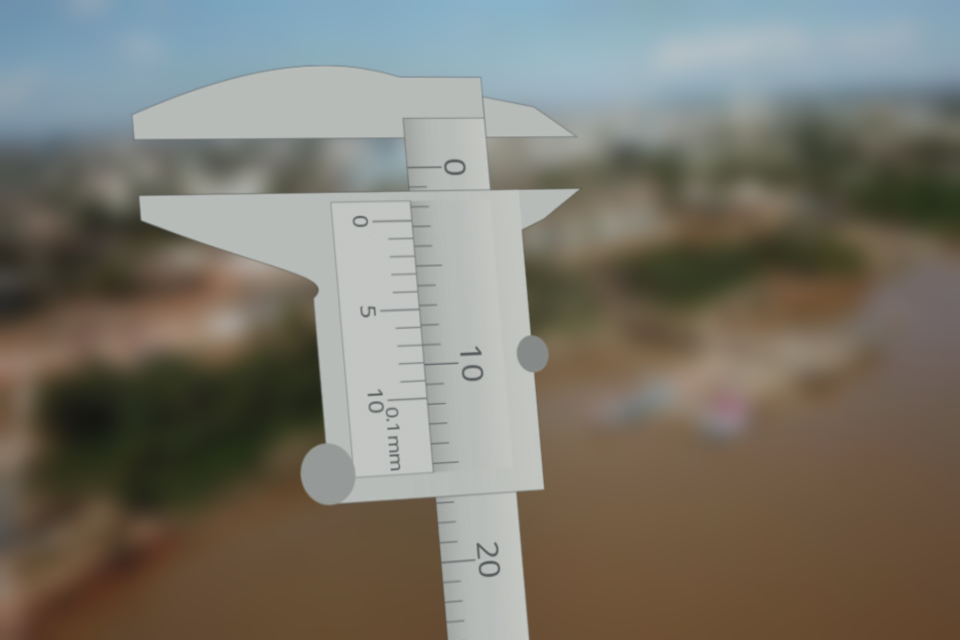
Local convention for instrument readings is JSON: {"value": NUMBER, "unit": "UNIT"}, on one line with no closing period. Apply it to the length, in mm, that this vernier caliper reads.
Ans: {"value": 2.7, "unit": "mm"}
